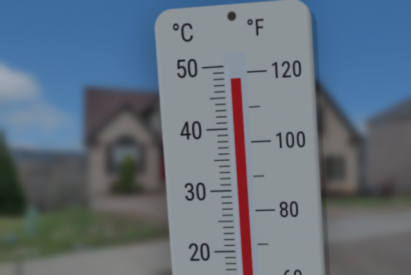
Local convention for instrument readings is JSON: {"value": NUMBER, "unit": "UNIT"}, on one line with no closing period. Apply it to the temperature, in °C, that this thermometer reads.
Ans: {"value": 48, "unit": "°C"}
